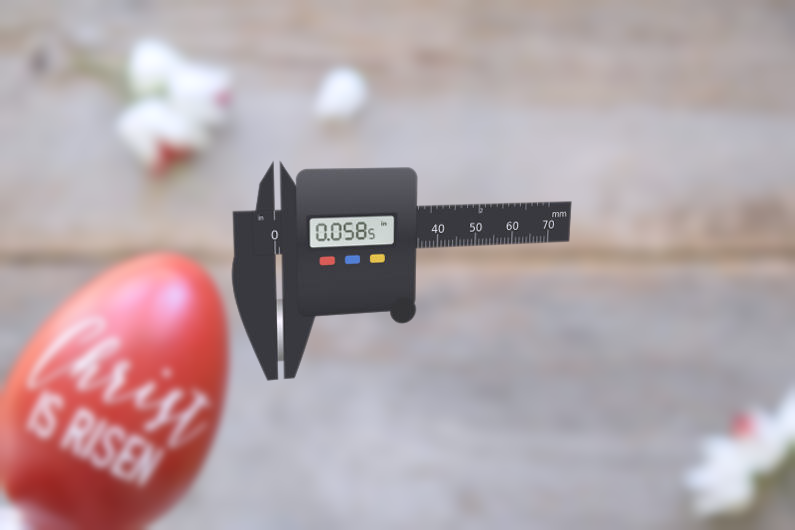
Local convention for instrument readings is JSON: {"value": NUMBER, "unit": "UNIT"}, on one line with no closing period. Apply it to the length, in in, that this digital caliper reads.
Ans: {"value": 0.0585, "unit": "in"}
